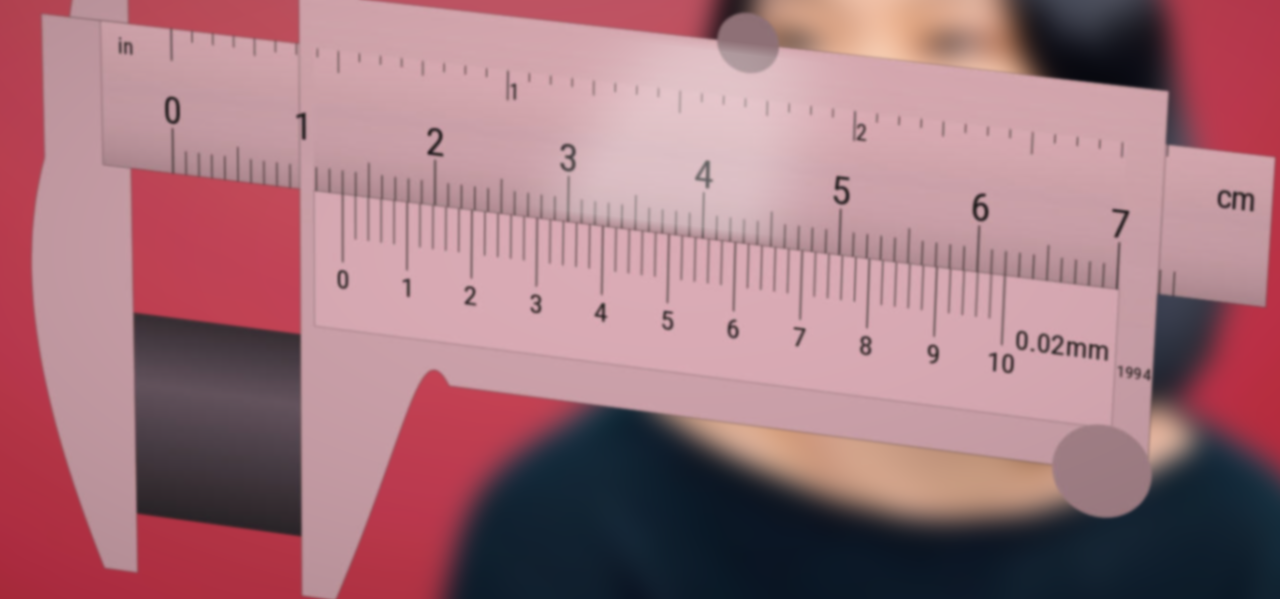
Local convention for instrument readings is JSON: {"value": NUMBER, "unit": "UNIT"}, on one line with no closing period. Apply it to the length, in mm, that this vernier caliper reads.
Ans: {"value": 13.0, "unit": "mm"}
